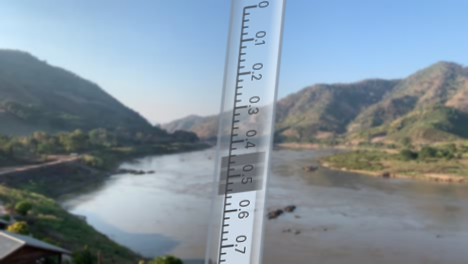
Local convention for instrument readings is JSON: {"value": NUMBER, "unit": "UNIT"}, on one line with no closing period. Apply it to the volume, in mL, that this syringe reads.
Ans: {"value": 0.44, "unit": "mL"}
